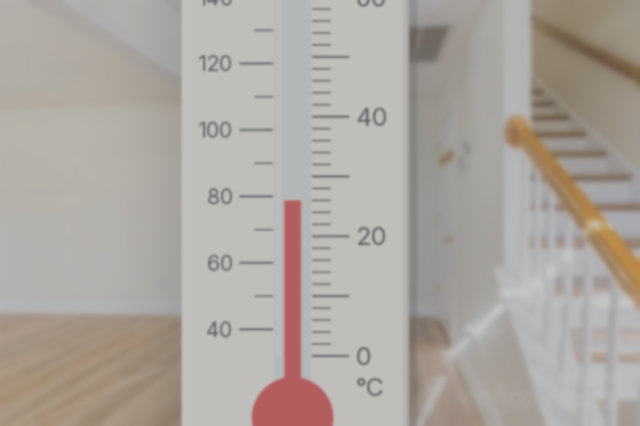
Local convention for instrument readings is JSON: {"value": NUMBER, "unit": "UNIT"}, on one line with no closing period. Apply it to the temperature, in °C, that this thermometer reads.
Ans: {"value": 26, "unit": "°C"}
